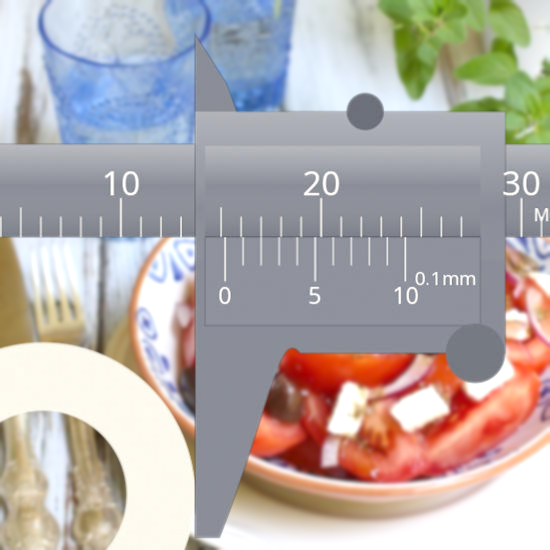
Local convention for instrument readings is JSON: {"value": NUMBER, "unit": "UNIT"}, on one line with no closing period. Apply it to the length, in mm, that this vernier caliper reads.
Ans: {"value": 15.2, "unit": "mm"}
